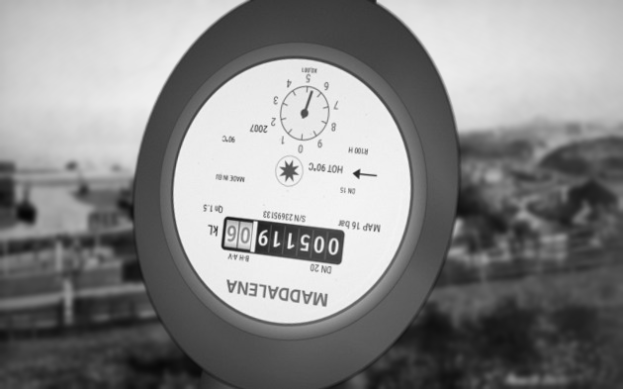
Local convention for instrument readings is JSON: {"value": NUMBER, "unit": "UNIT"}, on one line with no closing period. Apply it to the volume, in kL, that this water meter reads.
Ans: {"value": 5119.065, "unit": "kL"}
